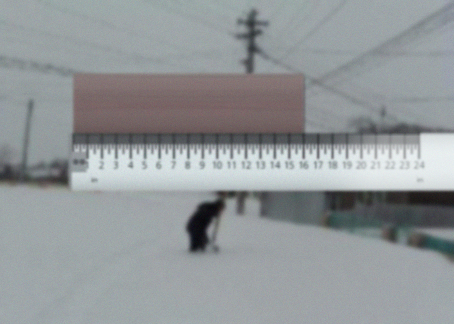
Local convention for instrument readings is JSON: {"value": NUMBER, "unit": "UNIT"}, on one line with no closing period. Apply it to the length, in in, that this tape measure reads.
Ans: {"value": 16, "unit": "in"}
